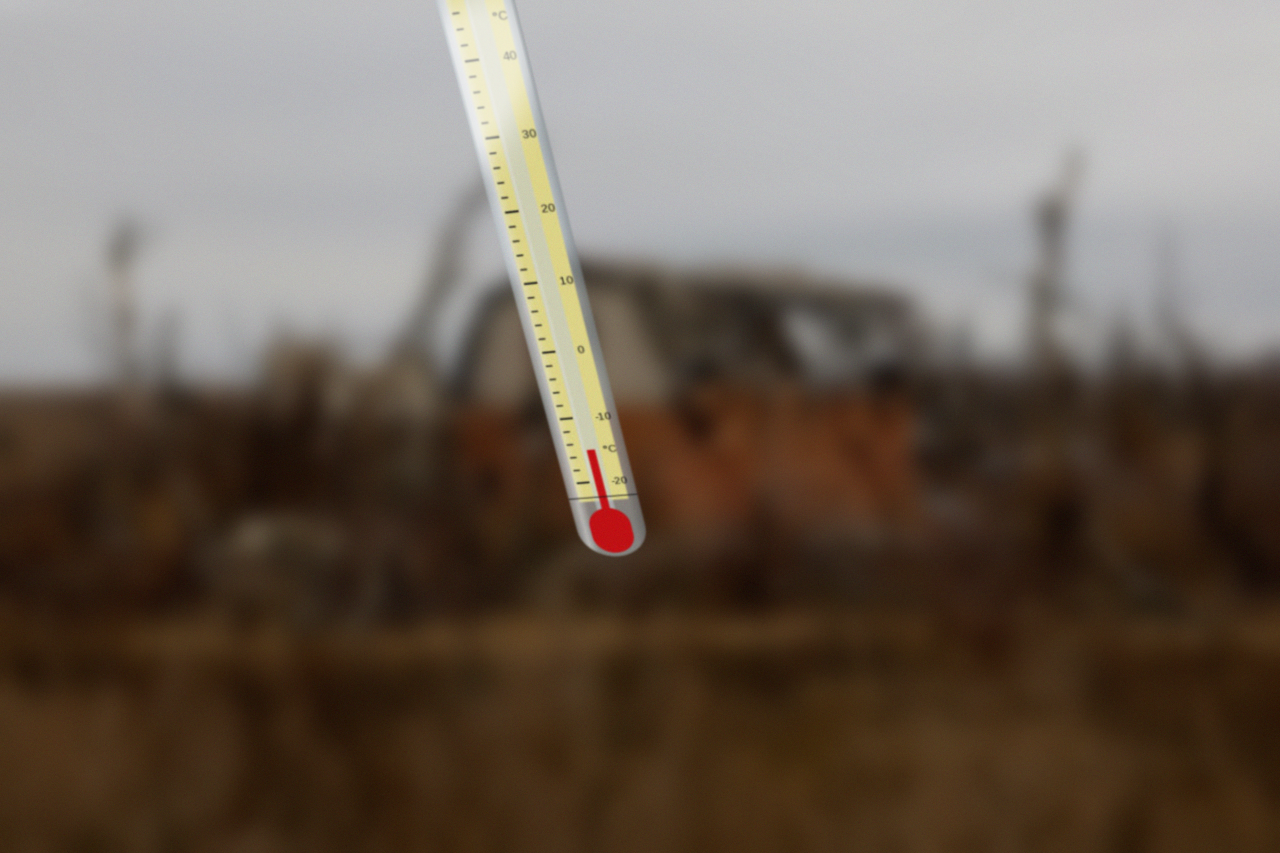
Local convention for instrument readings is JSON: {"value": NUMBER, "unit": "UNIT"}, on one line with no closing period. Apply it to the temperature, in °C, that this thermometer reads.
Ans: {"value": -15, "unit": "°C"}
